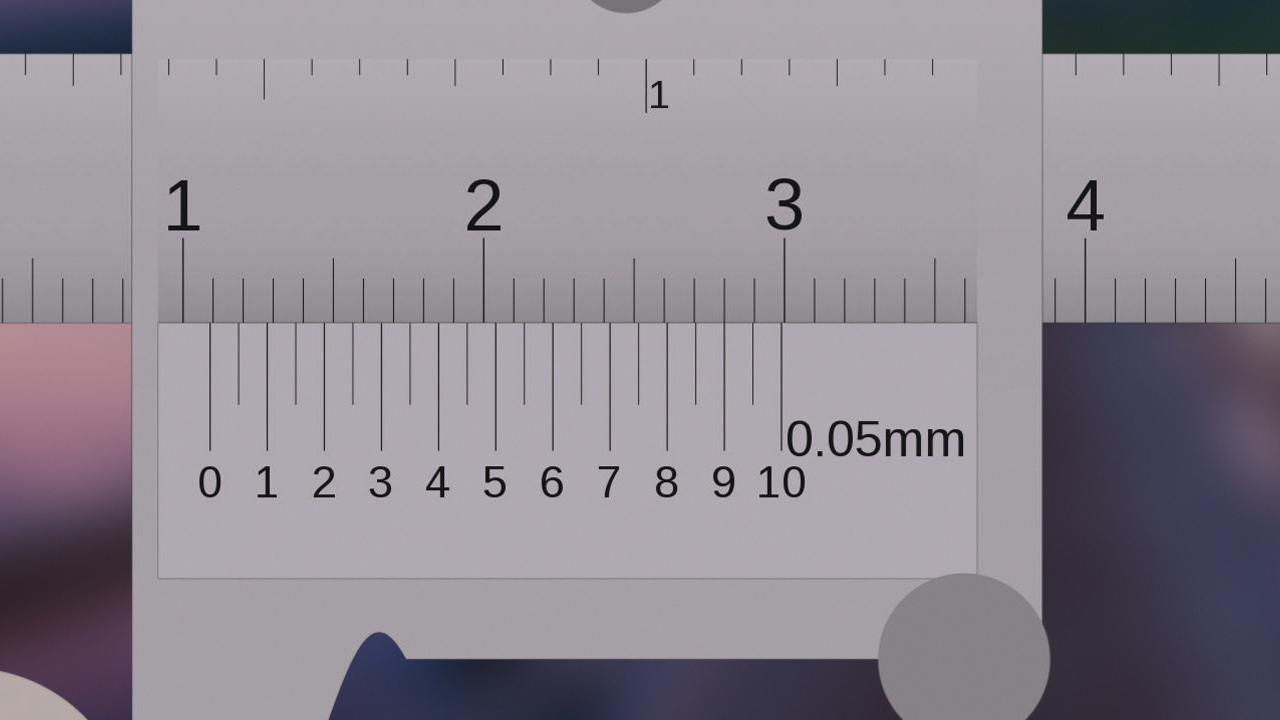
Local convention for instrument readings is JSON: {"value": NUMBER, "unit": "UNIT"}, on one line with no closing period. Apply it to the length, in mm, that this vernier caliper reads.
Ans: {"value": 10.90, "unit": "mm"}
